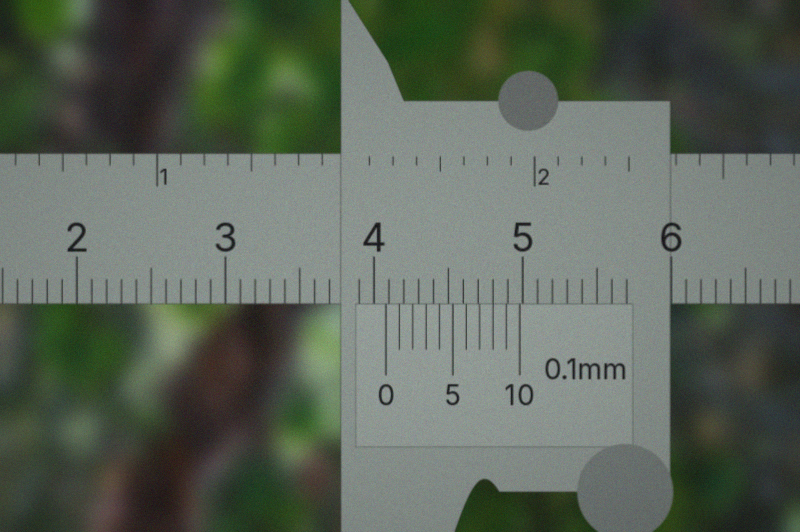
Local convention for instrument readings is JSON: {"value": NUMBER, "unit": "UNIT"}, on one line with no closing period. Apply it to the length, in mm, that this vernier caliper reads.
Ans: {"value": 40.8, "unit": "mm"}
